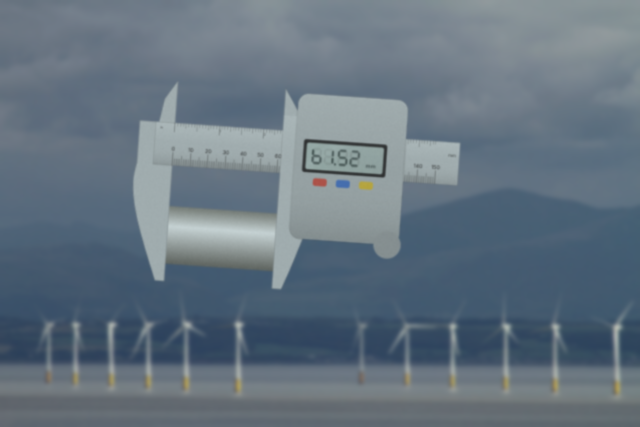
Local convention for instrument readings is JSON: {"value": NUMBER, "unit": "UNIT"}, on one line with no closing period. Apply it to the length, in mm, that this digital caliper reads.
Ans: {"value": 61.52, "unit": "mm"}
